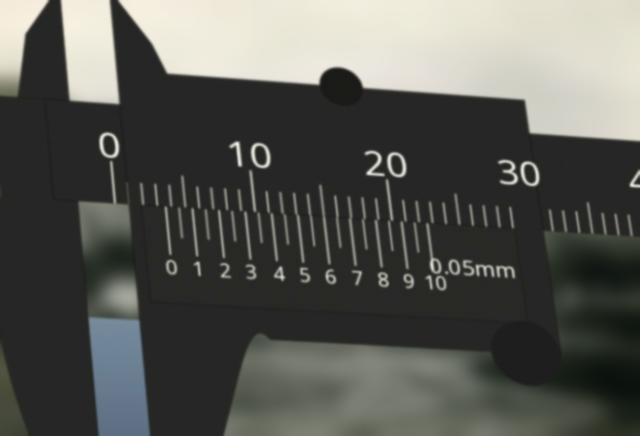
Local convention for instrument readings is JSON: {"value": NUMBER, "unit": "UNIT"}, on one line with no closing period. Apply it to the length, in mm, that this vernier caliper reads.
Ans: {"value": 3.6, "unit": "mm"}
